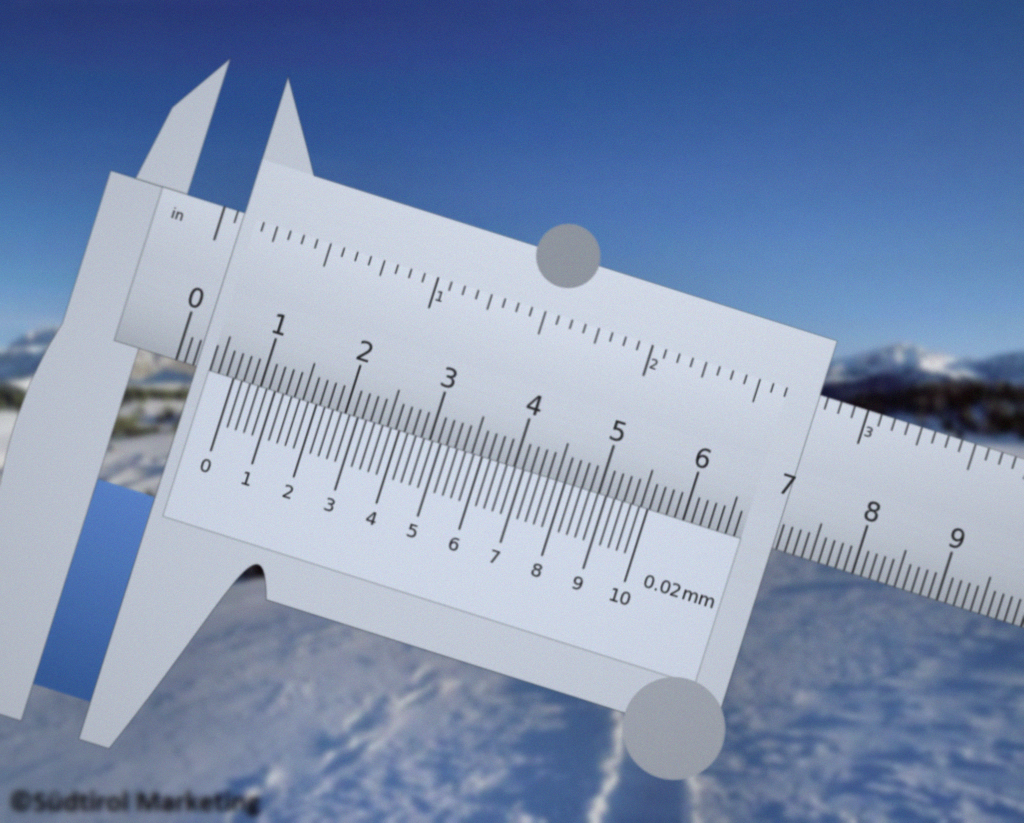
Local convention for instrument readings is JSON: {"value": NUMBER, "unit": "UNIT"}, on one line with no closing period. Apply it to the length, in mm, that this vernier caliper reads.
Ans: {"value": 6.8, "unit": "mm"}
